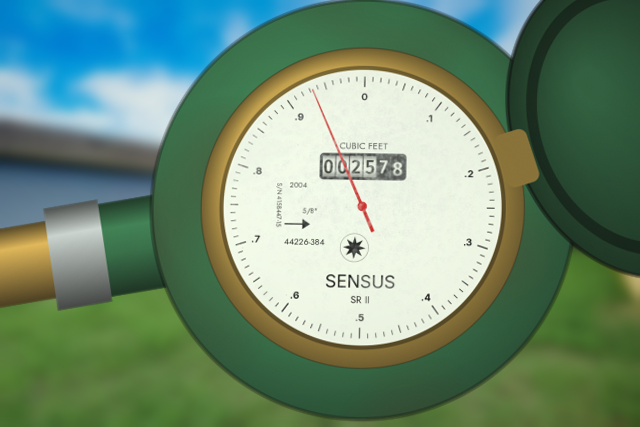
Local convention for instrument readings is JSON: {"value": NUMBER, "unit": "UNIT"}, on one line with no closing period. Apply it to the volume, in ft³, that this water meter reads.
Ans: {"value": 2577.93, "unit": "ft³"}
